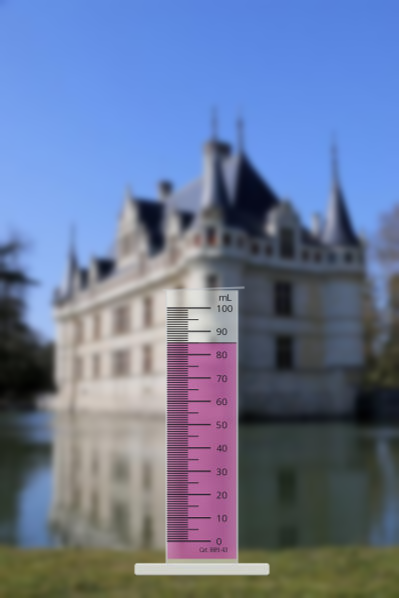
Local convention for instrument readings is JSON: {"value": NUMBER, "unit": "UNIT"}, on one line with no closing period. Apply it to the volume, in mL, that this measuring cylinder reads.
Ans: {"value": 85, "unit": "mL"}
